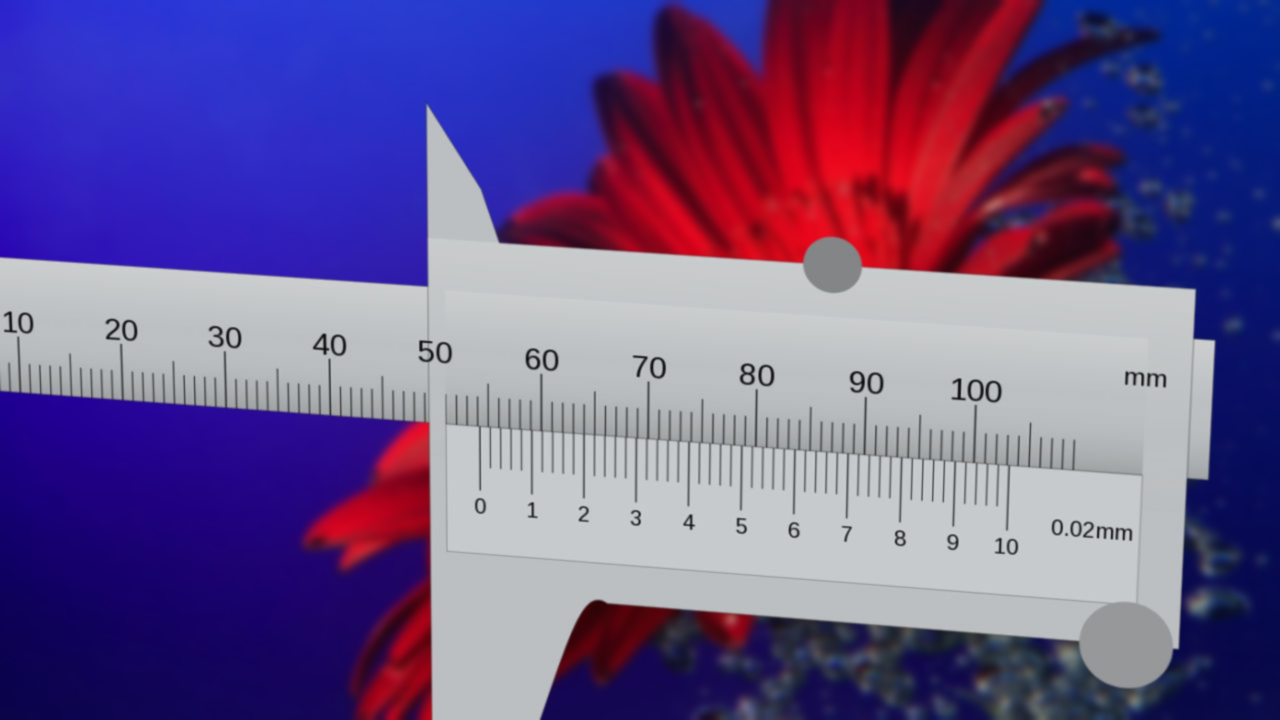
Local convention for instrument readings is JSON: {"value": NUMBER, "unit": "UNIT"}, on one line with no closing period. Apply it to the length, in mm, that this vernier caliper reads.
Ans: {"value": 54.2, "unit": "mm"}
